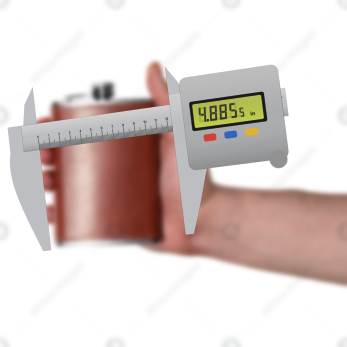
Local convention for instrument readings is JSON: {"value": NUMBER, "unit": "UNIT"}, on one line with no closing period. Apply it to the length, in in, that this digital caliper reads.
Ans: {"value": 4.8855, "unit": "in"}
